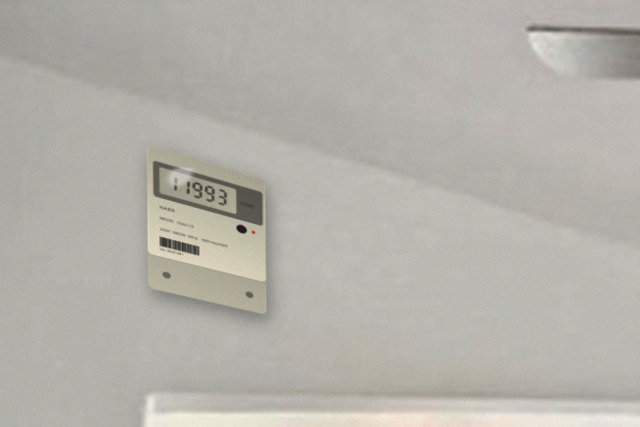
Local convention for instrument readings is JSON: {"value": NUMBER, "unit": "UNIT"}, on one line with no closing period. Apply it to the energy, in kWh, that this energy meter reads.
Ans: {"value": 11993, "unit": "kWh"}
